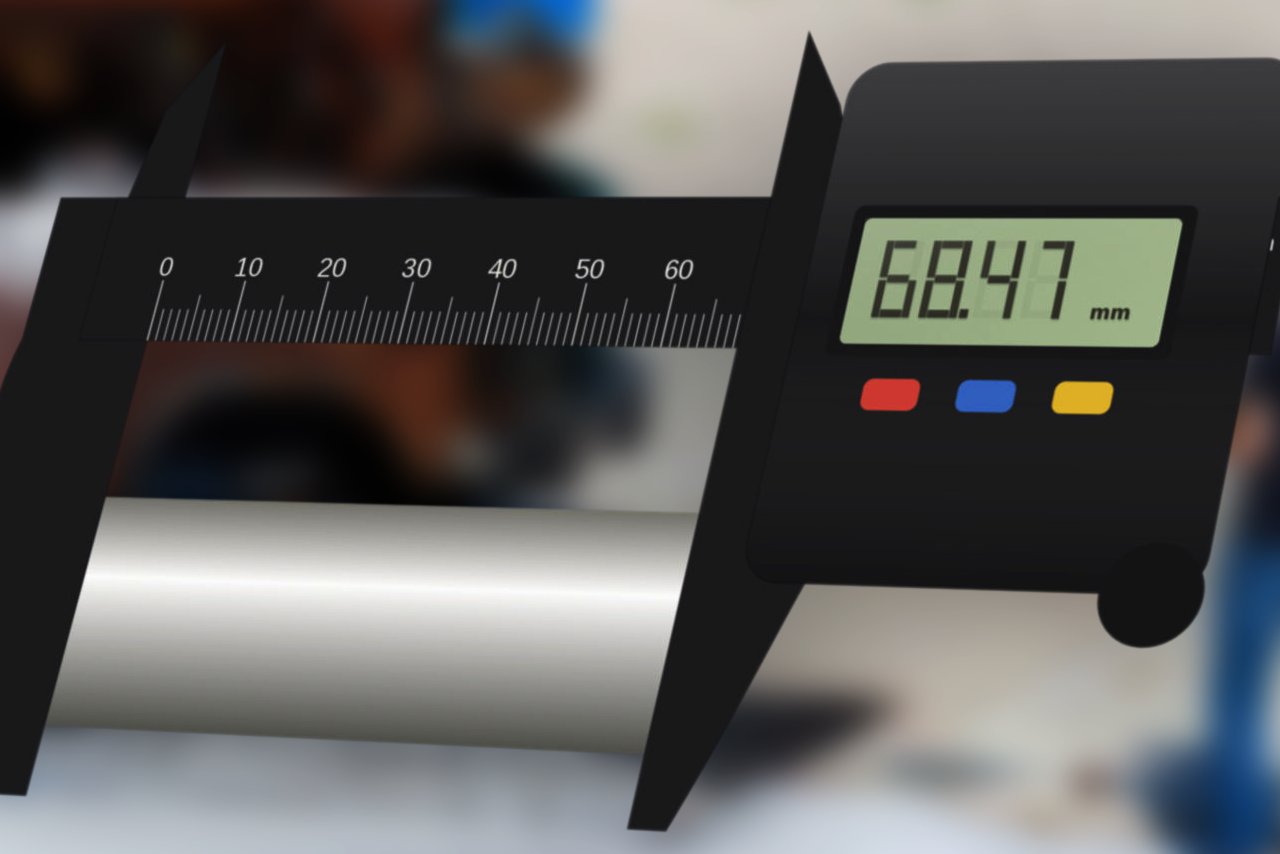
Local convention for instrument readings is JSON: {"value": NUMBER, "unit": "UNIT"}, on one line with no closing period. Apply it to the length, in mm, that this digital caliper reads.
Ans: {"value": 68.47, "unit": "mm"}
